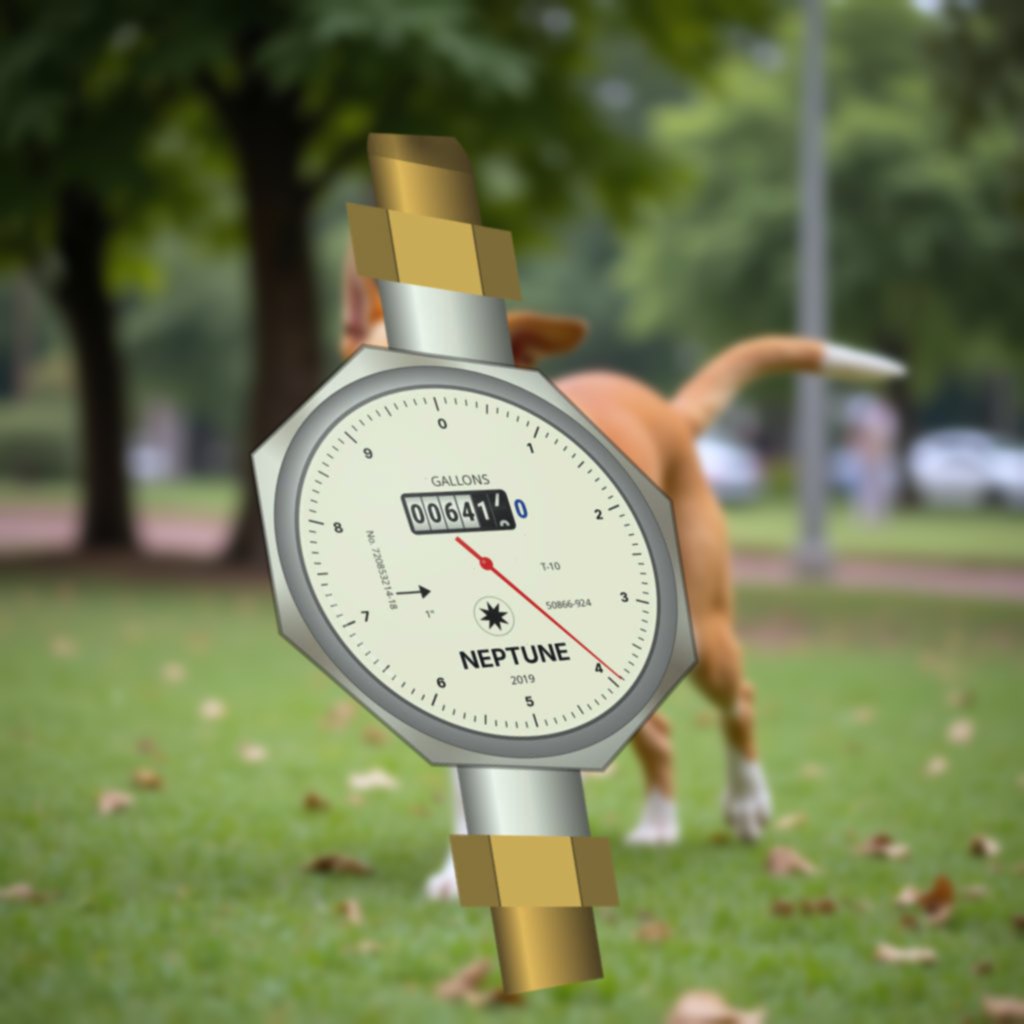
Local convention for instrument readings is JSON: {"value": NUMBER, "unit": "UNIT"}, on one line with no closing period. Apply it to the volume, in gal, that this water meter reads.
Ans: {"value": 64173.9, "unit": "gal"}
